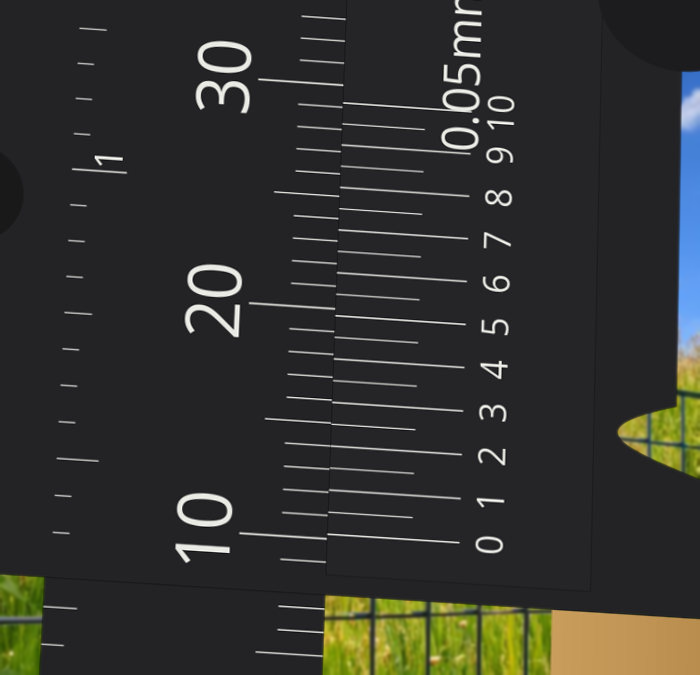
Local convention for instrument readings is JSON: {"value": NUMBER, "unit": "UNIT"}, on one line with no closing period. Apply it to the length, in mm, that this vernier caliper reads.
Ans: {"value": 10.20, "unit": "mm"}
